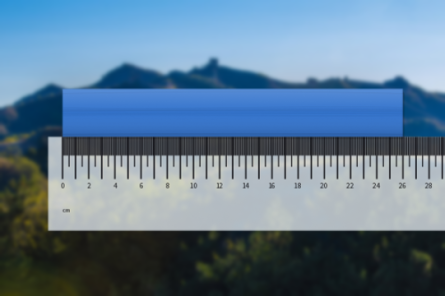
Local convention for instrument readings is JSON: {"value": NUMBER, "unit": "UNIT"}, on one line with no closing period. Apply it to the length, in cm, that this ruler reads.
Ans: {"value": 26, "unit": "cm"}
